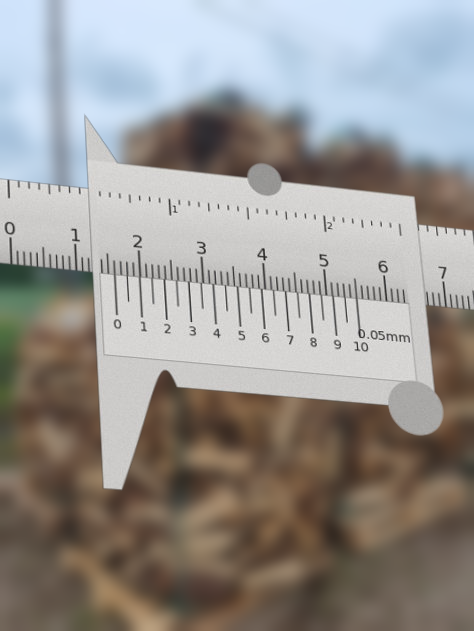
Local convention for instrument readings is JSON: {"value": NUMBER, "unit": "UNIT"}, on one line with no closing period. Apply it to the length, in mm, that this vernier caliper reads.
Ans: {"value": 16.0, "unit": "mm"}
